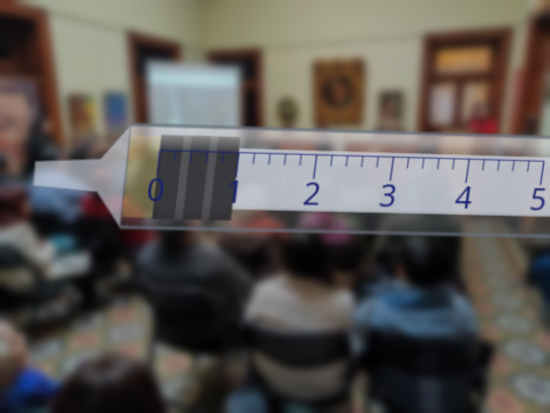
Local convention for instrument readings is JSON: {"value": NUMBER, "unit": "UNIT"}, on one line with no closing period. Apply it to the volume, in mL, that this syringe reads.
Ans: {"value": 0, "unit": "mL"}
